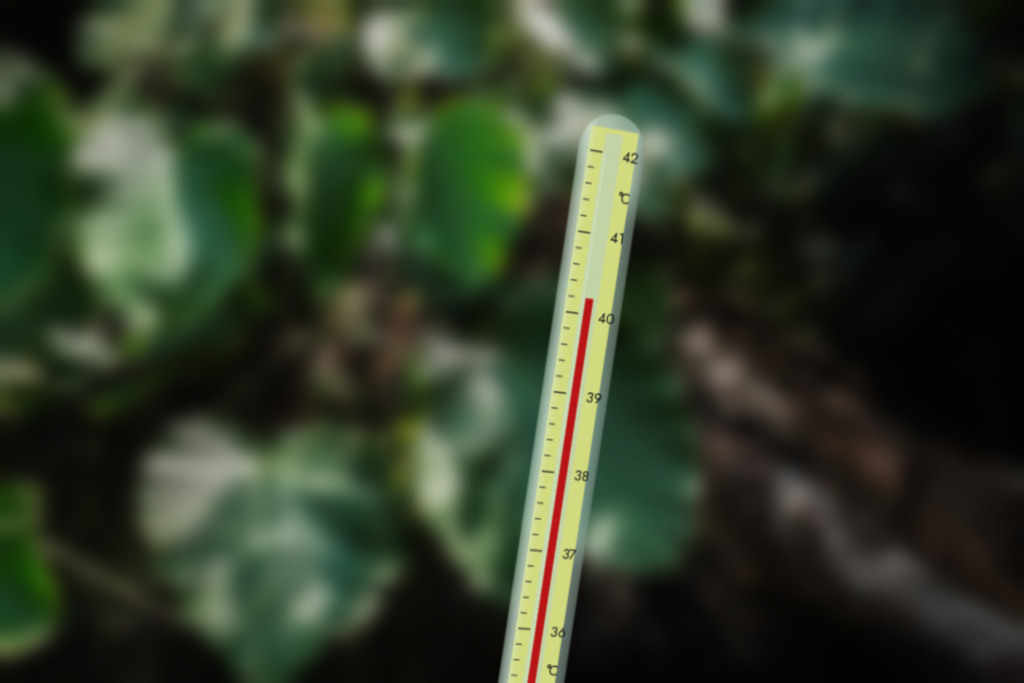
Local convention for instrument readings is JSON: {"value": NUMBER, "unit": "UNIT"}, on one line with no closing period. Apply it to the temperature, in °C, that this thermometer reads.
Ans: {"value": 40.2, "unit": "°C"}
